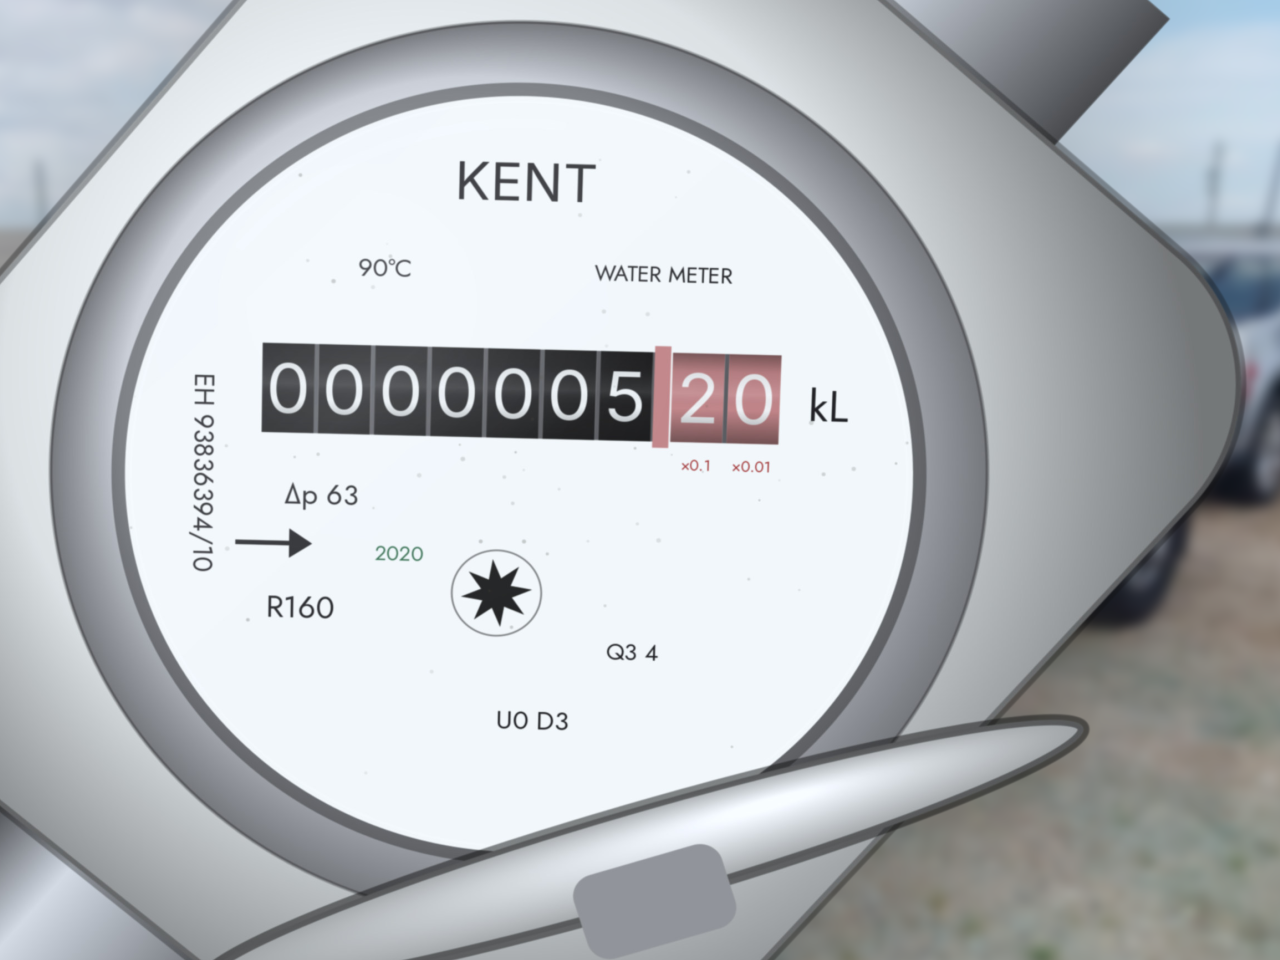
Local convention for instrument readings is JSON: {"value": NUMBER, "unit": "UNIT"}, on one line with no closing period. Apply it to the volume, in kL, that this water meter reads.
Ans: {"value": 5.20, "unit": "kL"}
